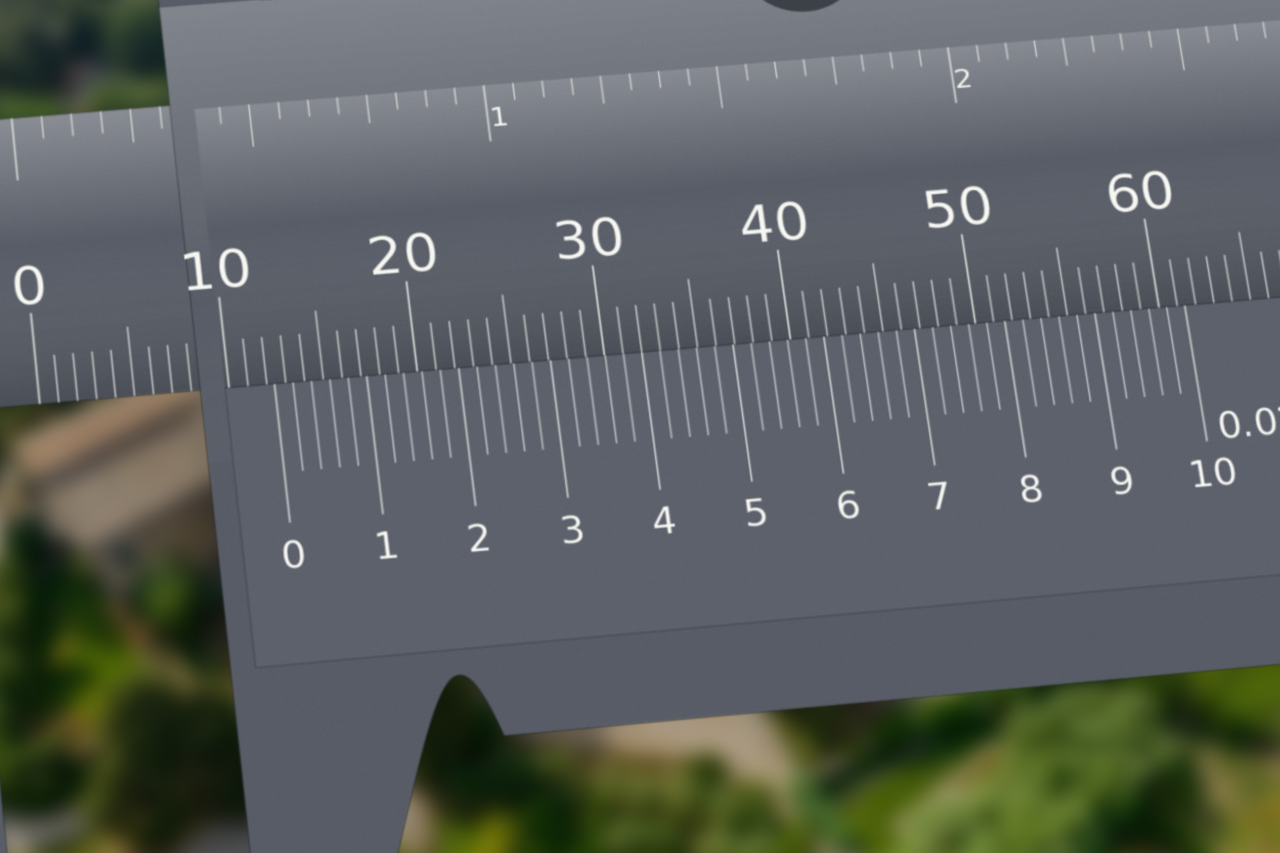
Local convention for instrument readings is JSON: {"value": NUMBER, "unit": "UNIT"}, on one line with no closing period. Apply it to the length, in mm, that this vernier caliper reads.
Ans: {"value": 12.4, "unit": "mm"}
